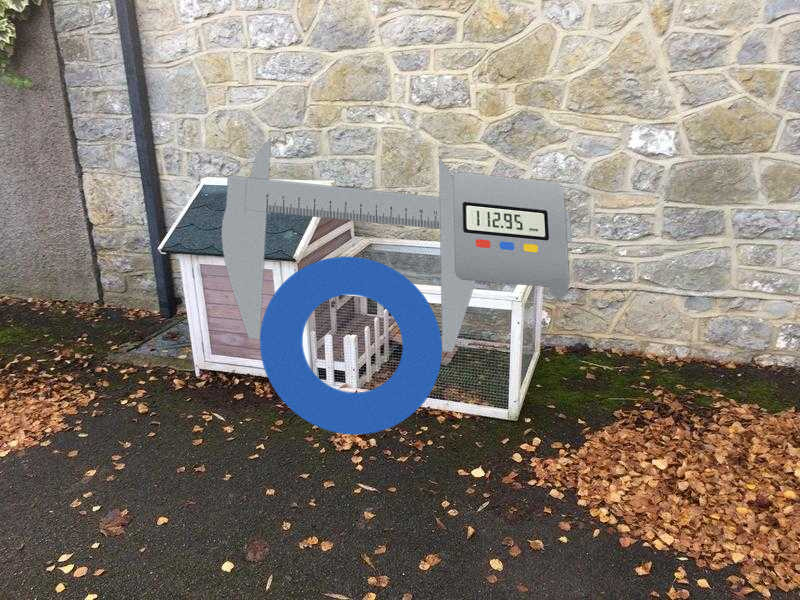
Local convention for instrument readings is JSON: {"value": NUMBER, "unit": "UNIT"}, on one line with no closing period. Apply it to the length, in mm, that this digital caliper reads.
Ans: {"value": 112.95, "unit": "mm"}
